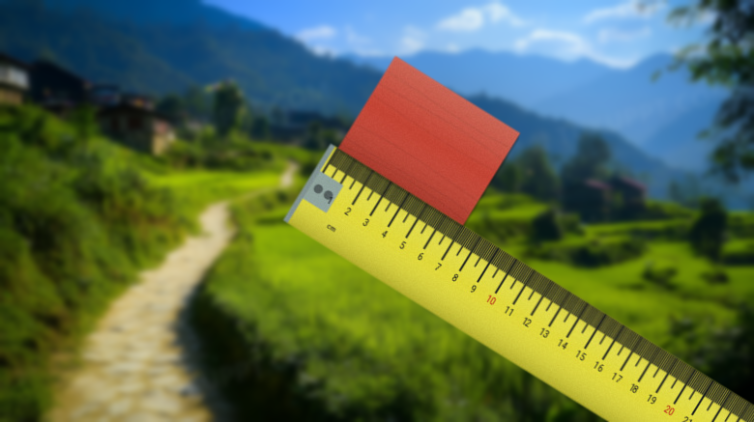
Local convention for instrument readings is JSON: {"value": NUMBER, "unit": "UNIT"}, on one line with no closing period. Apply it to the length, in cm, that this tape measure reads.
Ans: {"value": 7, "unit": "cm"}
